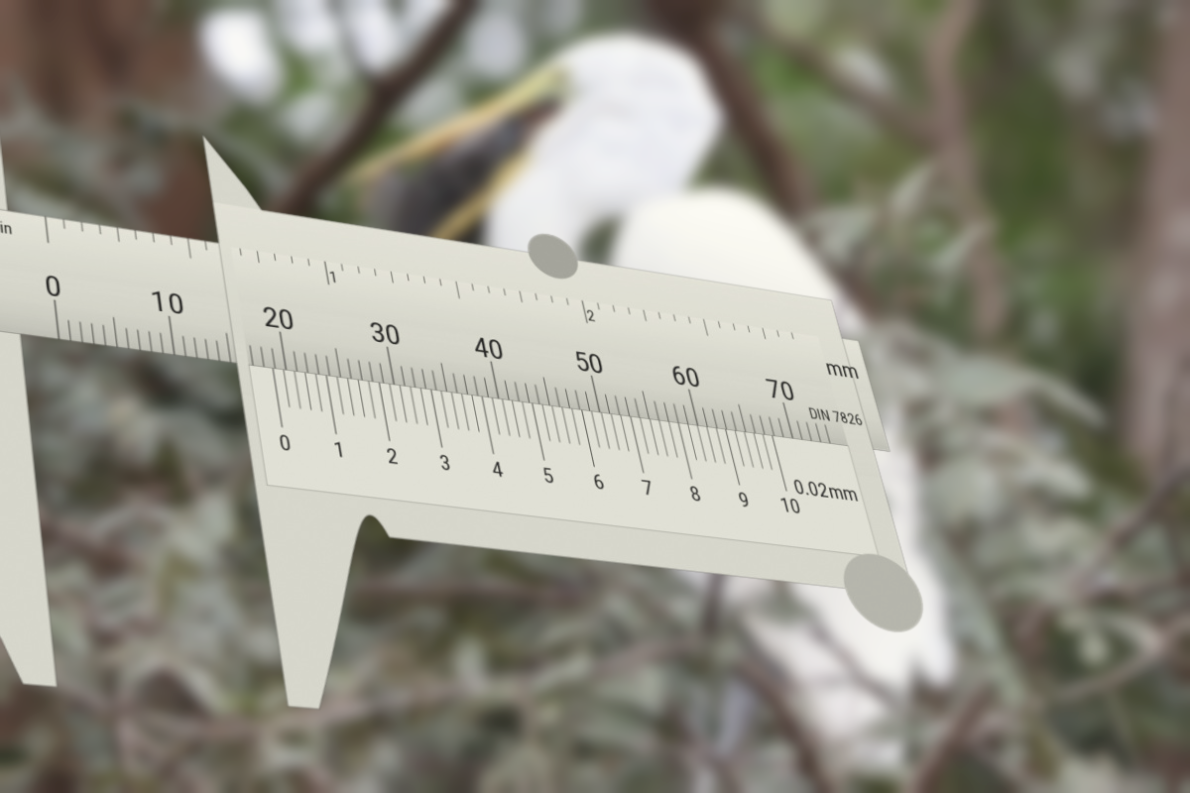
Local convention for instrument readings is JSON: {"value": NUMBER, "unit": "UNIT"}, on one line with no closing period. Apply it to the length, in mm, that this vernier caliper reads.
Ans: {"value": 18.8, "unit": "mm"}
